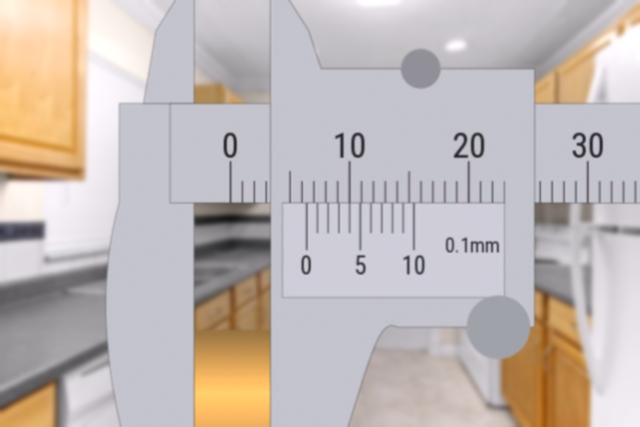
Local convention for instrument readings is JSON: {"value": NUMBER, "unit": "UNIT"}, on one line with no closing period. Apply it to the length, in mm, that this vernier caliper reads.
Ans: {"value": 6.4, "unit": "mm"}
